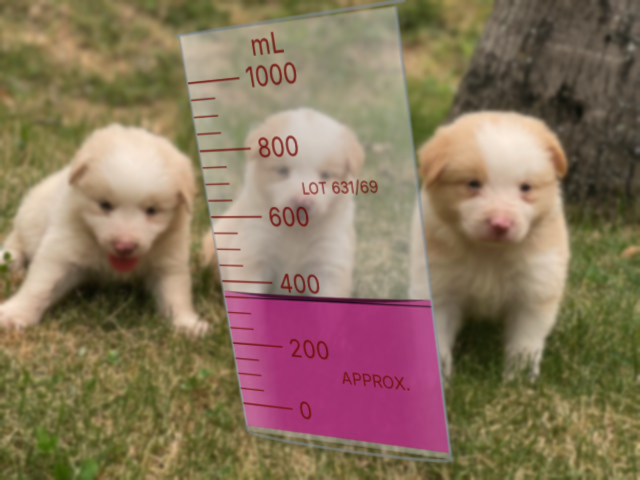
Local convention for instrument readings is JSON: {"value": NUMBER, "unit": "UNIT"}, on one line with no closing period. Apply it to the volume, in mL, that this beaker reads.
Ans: {"value": 350, "unit": "mL"}
